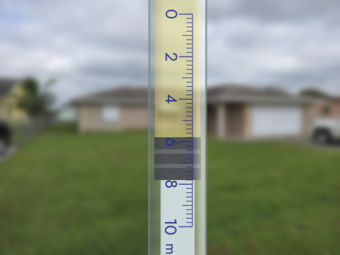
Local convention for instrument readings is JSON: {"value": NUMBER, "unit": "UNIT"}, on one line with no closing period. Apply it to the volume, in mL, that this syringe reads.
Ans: {"value": 5.8, "unit": "mL"}
